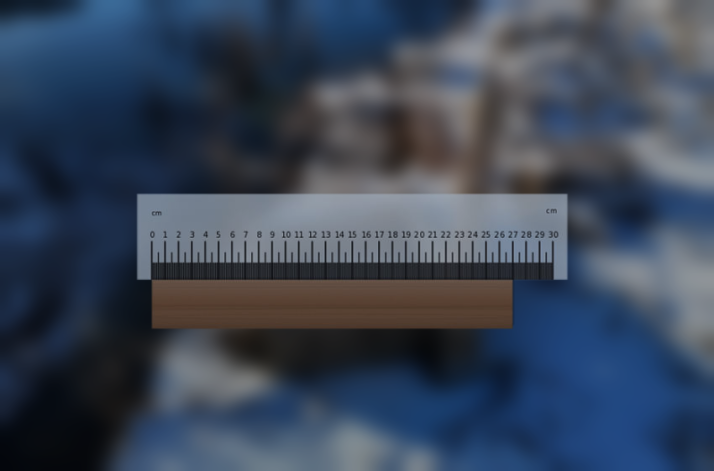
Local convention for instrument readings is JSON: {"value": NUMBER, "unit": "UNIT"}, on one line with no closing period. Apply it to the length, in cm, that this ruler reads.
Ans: {"value": 27, "unit": "cm"}
